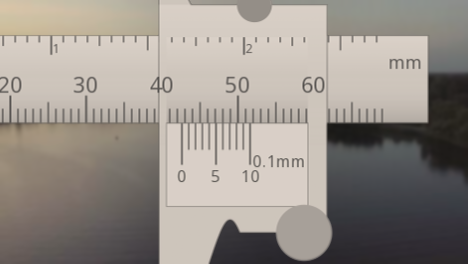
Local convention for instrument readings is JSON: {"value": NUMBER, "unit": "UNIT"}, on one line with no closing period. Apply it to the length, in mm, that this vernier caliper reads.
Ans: {"value": 42.6, "unit": "mm"}
